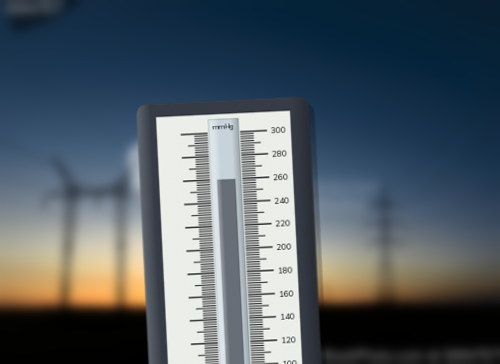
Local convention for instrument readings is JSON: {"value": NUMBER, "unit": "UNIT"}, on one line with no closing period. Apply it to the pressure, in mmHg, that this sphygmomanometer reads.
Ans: {"value": 260, "unit": "mmHg"}
